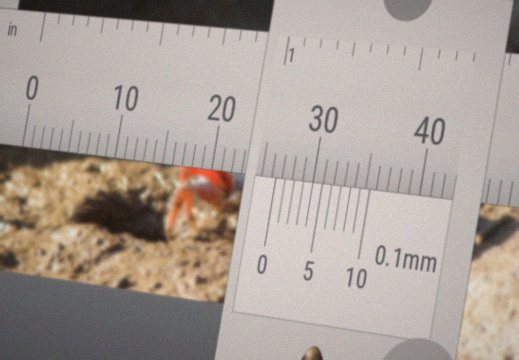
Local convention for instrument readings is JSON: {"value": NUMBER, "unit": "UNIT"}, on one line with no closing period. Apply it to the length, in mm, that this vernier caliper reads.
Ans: {"value": 26.4, "unit": "mm"}
